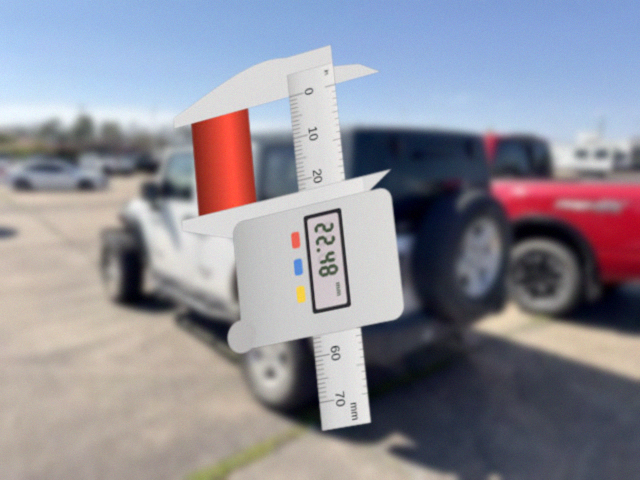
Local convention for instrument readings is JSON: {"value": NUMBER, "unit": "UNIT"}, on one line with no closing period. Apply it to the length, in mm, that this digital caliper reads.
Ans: {"value": 22.48, "unit": "mm"}
